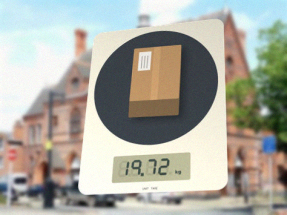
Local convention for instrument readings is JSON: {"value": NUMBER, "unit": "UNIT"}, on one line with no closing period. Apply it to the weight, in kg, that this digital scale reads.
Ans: {"value": 19.72, "unit": "kg"}
